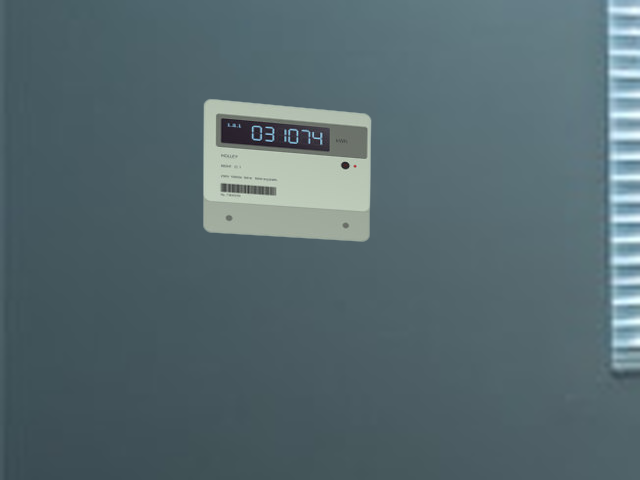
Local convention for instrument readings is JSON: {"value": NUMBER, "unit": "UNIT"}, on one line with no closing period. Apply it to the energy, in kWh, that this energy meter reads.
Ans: {"value": 31074, "unit": "kWh"}
